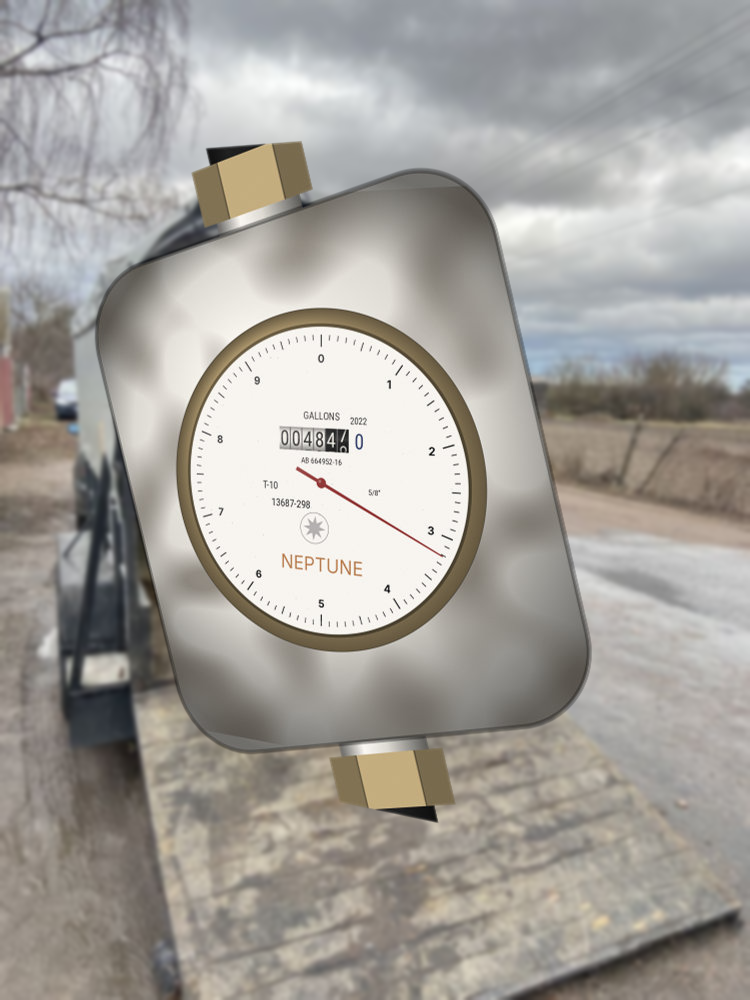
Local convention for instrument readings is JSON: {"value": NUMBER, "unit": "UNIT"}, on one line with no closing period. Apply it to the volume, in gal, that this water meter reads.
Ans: {"value": 48473.2, "unit": "gal"}
